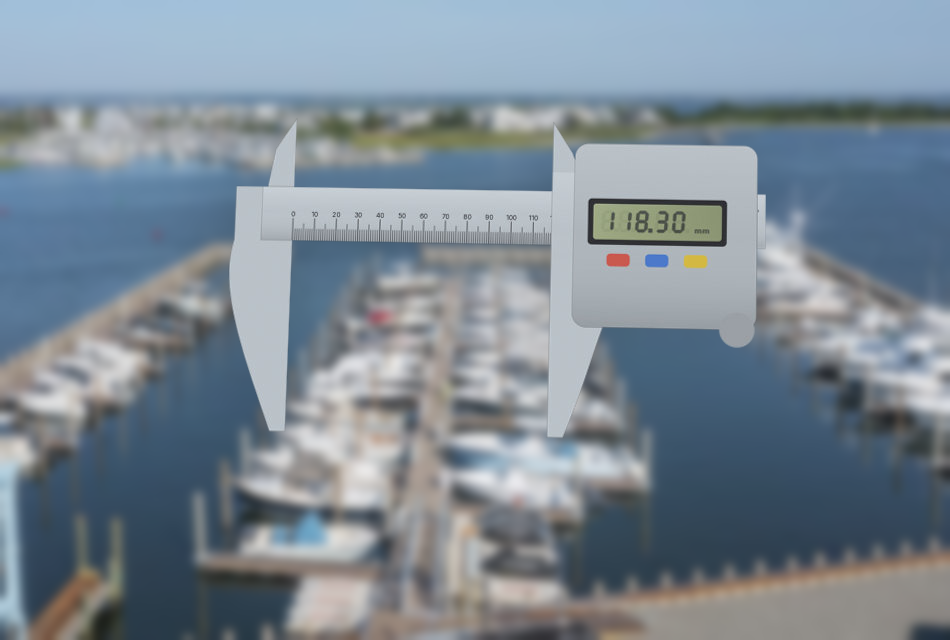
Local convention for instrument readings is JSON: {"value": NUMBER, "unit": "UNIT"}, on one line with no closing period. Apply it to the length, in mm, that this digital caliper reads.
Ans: {"value": 118.30, "unit": "mm"}
